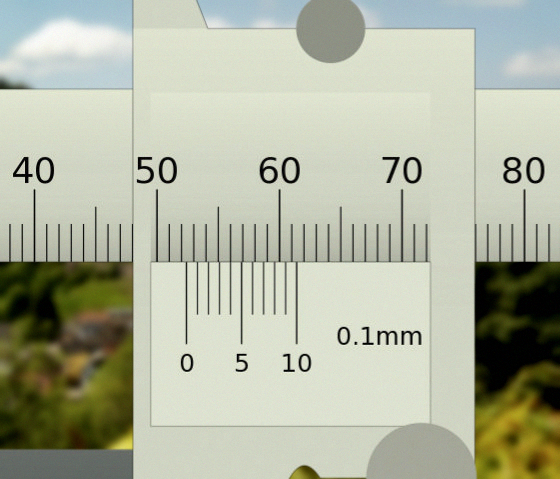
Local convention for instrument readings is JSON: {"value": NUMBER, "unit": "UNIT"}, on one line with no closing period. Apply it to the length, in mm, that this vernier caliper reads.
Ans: {"value": 52.4, "unit": "mm"}
